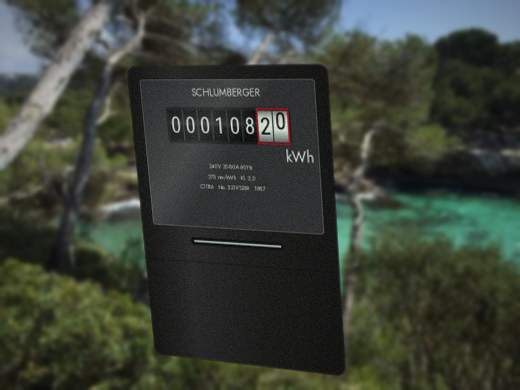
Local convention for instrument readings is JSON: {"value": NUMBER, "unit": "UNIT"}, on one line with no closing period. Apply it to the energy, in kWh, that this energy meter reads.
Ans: {"value": 108.20, "unit": "kWh"}
